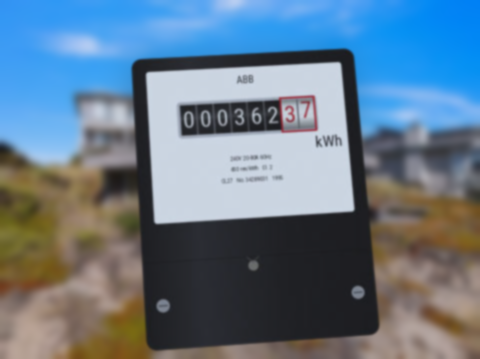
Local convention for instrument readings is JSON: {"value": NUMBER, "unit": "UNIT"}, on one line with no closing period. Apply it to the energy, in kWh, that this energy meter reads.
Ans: {"value": 362.37, "unit": "kWh"}
